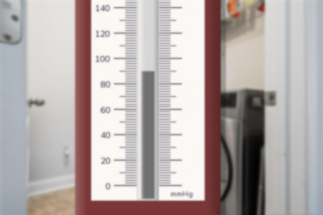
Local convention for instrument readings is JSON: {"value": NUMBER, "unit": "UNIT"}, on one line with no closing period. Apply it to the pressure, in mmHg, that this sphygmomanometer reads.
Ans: {"value": 90, "unit": "mmHg"}
